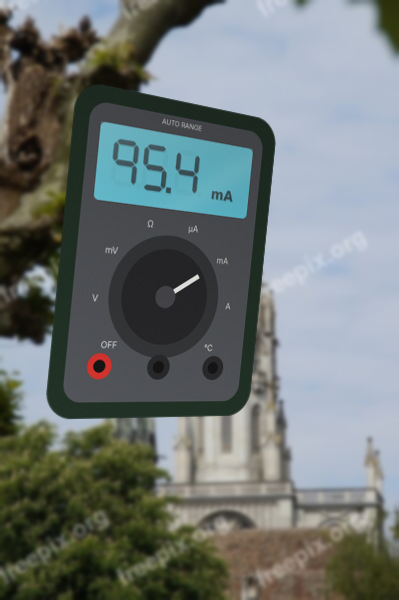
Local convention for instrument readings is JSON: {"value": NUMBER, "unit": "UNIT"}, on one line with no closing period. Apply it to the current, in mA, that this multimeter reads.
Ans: {"value": 95.4, "unit": "mA"}
